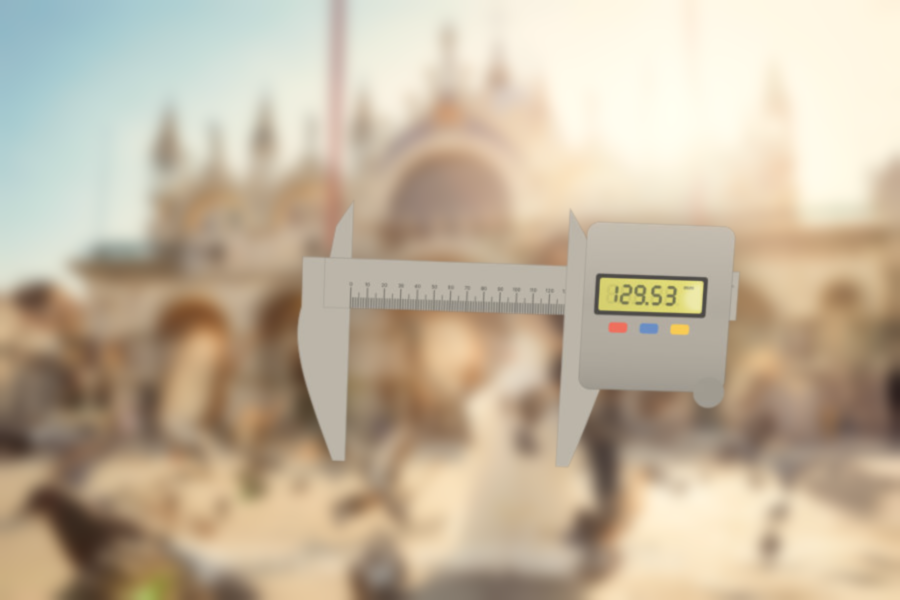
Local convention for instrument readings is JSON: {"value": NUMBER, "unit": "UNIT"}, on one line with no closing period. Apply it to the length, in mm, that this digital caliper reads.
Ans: {"value": 129.53, "unit": "mm"}
